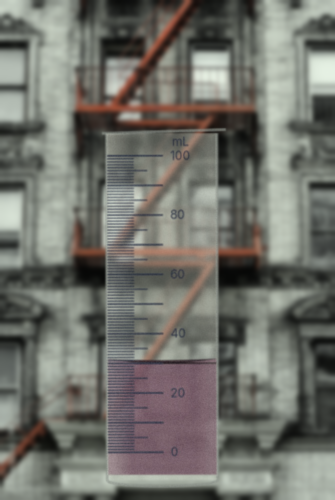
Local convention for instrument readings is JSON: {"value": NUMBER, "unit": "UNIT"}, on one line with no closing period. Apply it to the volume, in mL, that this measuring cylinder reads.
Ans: {"value": 30, "unit": "mL"}
